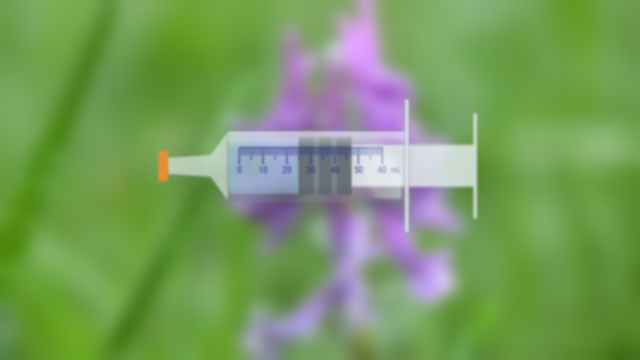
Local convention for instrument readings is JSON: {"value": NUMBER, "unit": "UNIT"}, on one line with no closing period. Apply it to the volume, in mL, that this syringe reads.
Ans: {"value": 25, "unit": "mL"}
